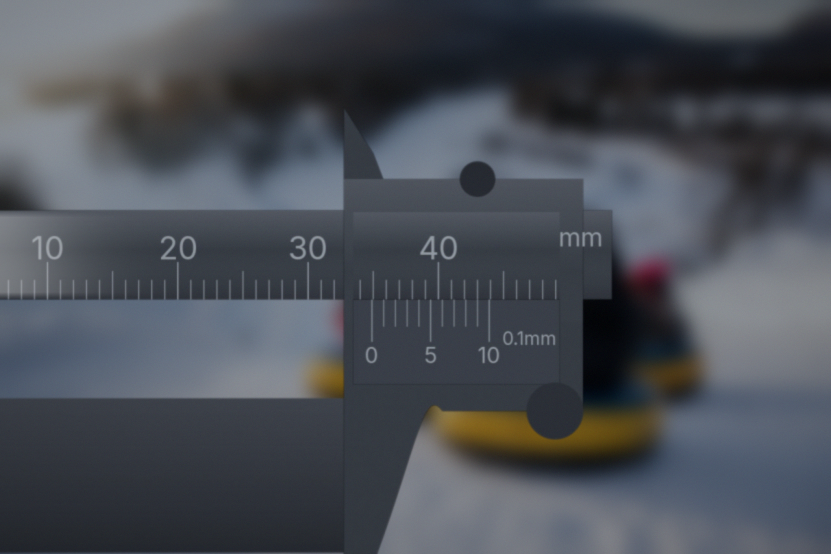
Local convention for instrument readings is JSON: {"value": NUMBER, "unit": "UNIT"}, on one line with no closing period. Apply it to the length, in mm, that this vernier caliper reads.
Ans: {"value": 34.9, "unit": "mm"}
